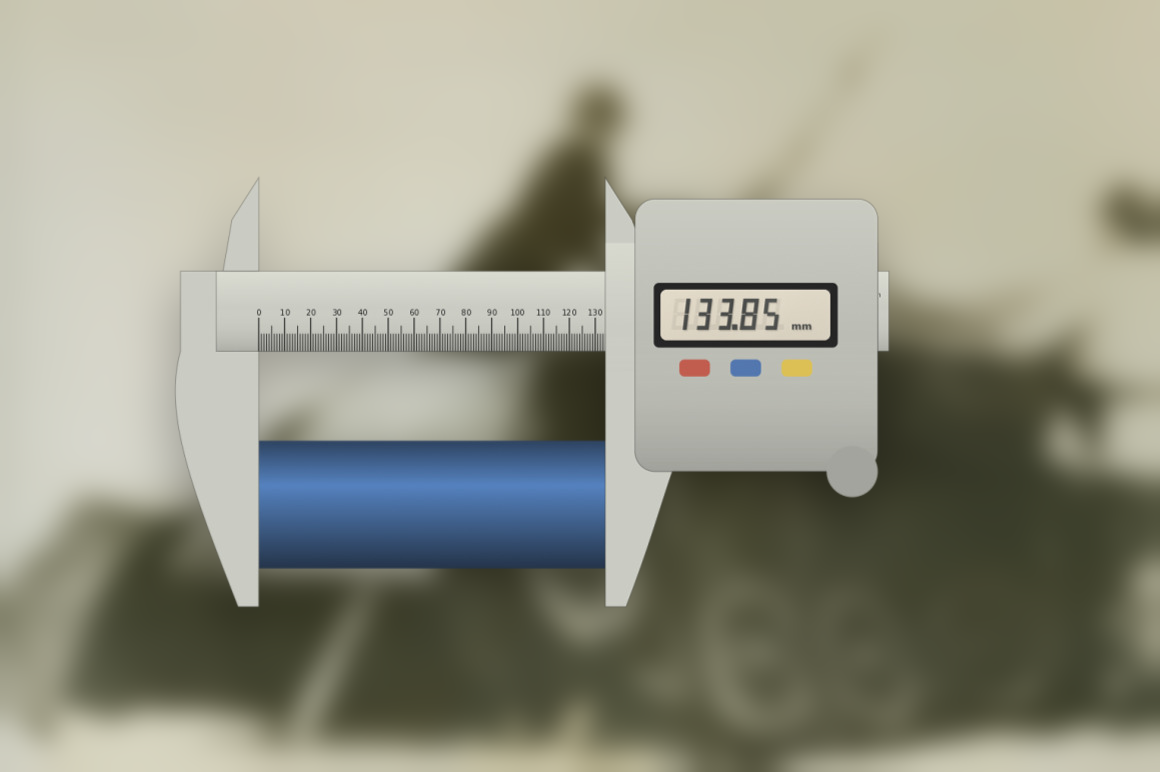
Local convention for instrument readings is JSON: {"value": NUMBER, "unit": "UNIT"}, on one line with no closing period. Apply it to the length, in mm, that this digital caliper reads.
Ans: {"value": 133.85, "unit": "mm"}
